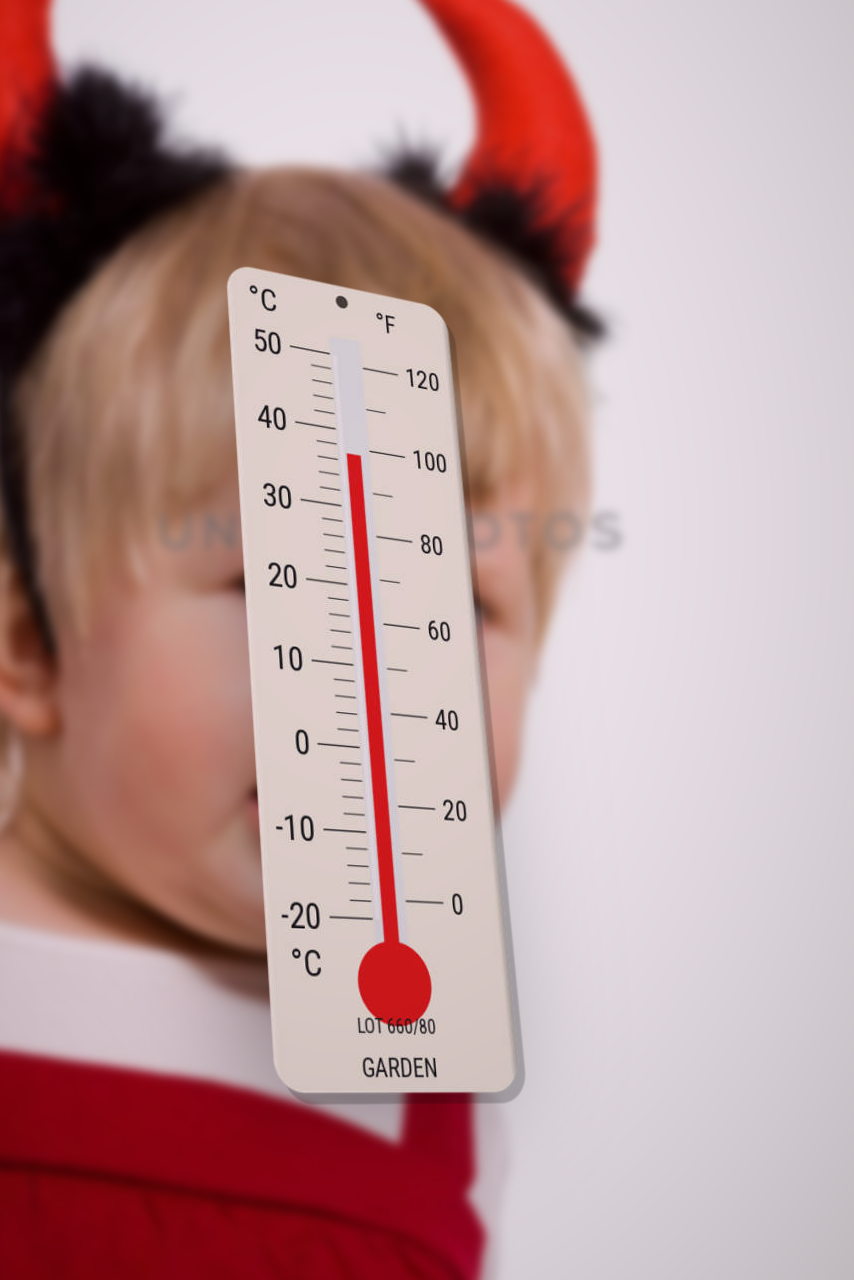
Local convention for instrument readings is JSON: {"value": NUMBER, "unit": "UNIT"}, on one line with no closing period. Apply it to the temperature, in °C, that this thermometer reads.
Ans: {"value": 37, "unit": "°C"}
